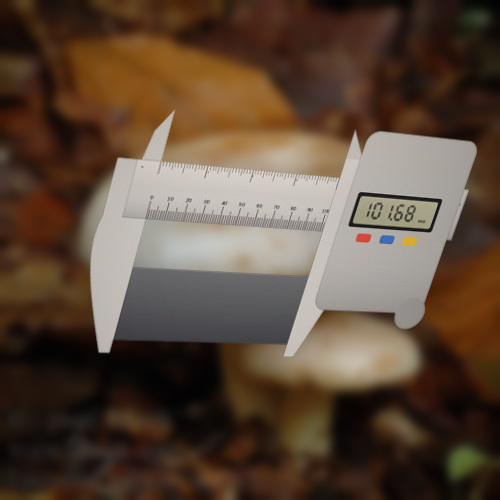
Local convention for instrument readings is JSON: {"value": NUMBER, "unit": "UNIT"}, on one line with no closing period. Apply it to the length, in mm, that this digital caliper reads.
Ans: {"value": 101.68, "unit": "mm"}
